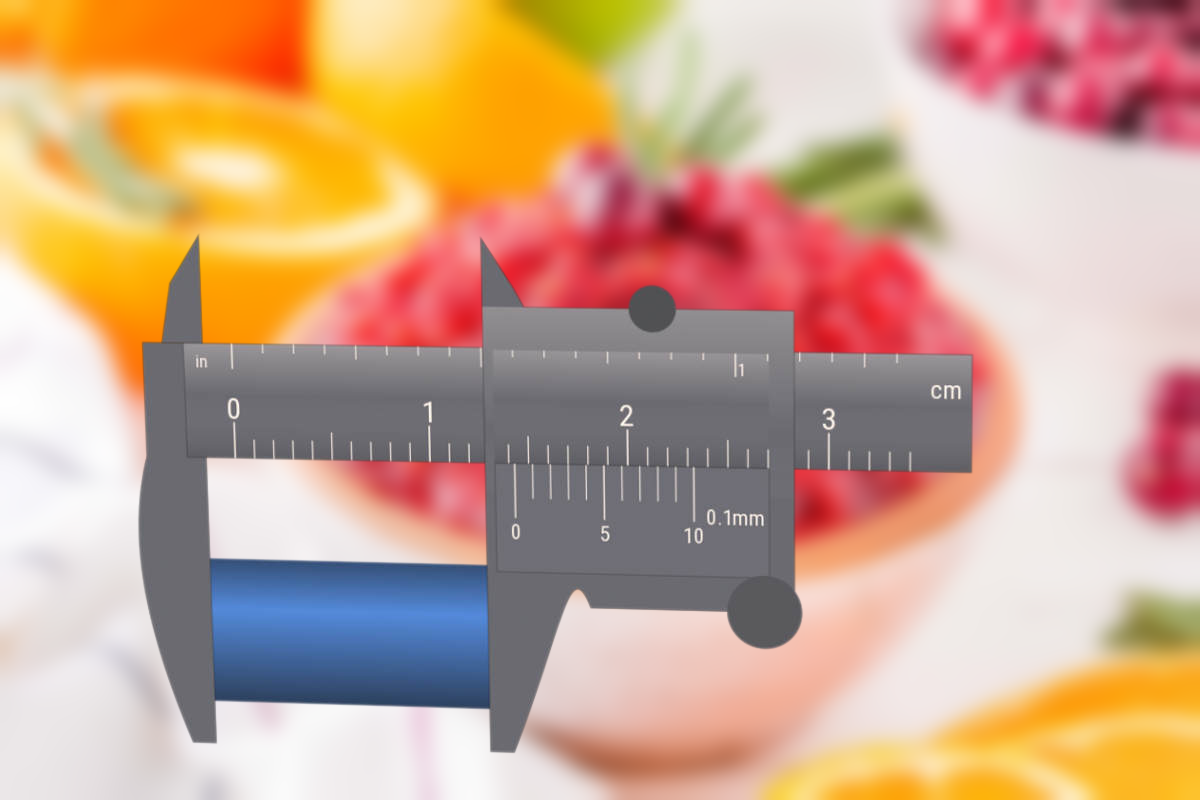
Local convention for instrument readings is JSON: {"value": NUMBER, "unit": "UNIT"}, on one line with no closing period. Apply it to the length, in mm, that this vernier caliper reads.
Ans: {"value": 14.3, "unit": "mm"}
